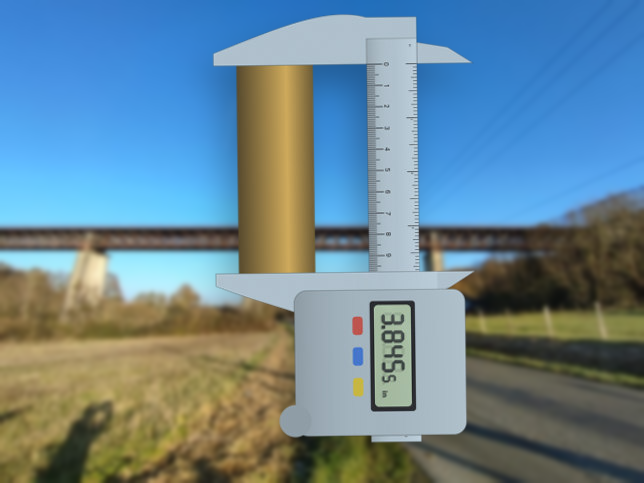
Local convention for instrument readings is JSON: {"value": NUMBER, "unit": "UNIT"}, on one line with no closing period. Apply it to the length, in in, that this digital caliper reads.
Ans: {"value": 3.8455, "unit": "in"}
